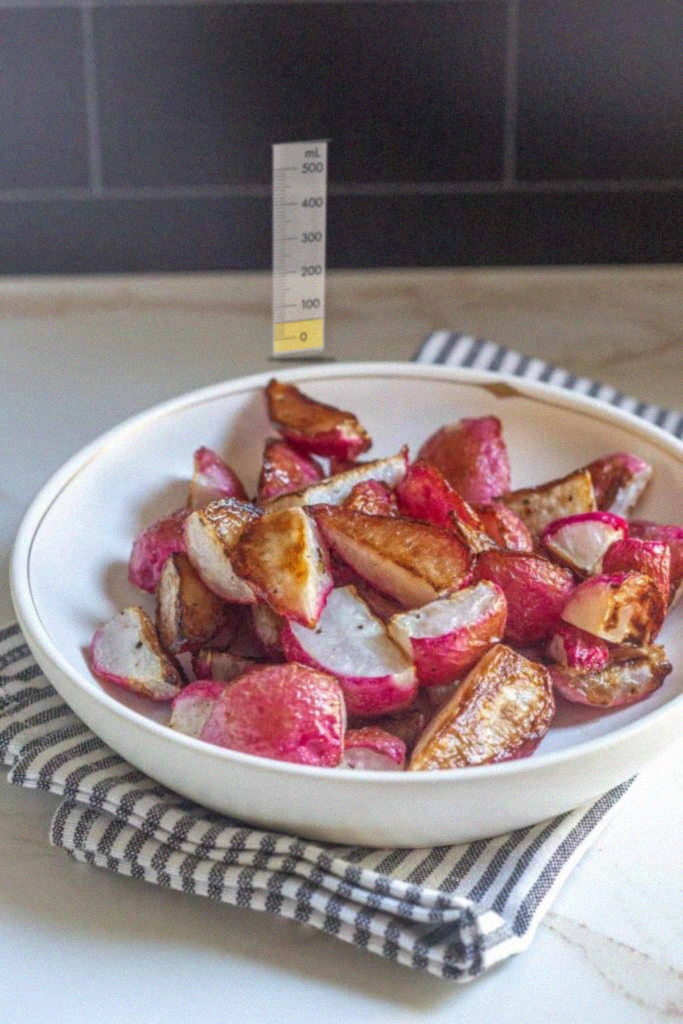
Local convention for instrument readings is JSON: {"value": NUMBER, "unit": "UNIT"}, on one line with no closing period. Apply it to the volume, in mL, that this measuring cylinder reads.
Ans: {"value": 50, "unit": "mL"}
